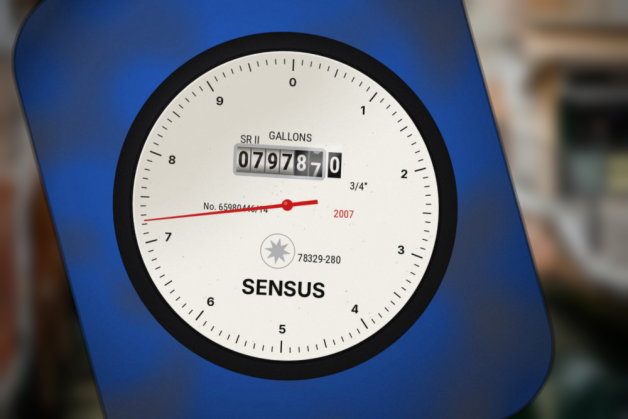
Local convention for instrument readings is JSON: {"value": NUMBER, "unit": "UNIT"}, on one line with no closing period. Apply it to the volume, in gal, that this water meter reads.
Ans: {"value": 797867.2, "unit": "gal"}
